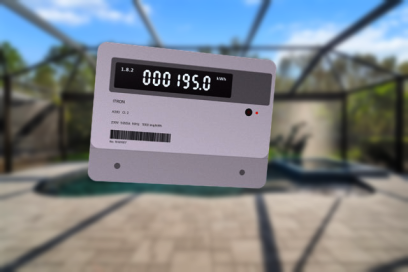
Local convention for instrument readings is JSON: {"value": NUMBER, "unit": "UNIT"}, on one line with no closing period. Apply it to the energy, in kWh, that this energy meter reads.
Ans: {"value": 195.0, "unit": "kWh"}
